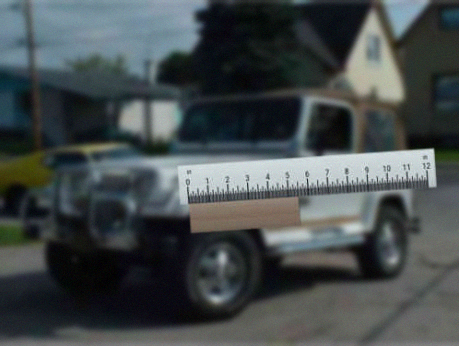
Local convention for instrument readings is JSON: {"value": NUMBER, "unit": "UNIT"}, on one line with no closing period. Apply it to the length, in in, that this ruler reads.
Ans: {"value": 5.5, "unit": "in"}
